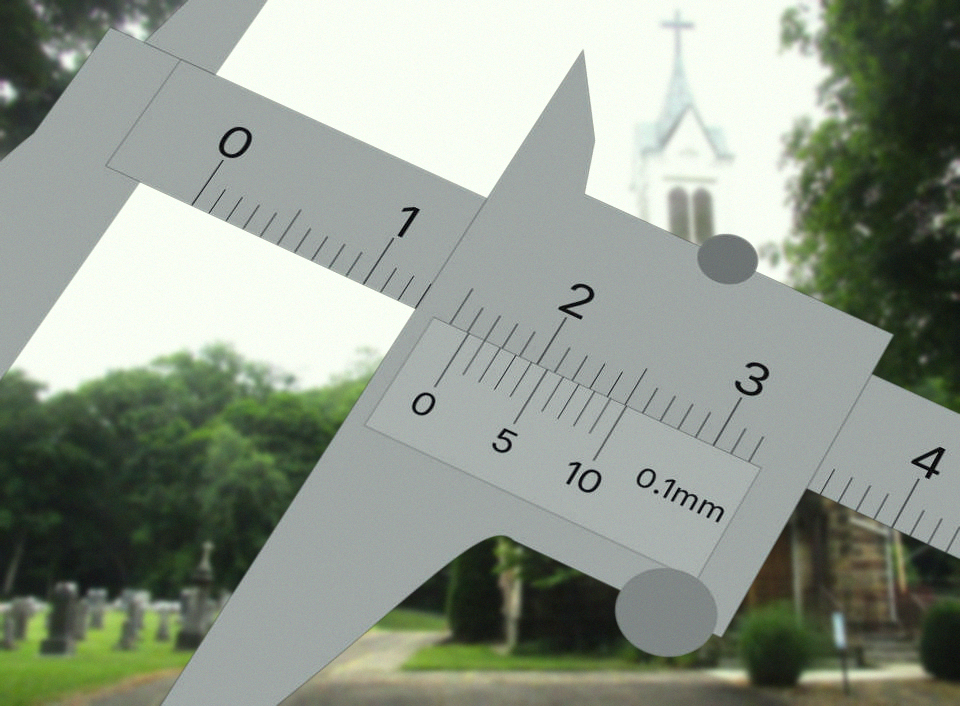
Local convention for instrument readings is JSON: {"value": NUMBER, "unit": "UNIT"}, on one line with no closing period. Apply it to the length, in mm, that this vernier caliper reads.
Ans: {"value": 16.1, "unit": "mm"}
